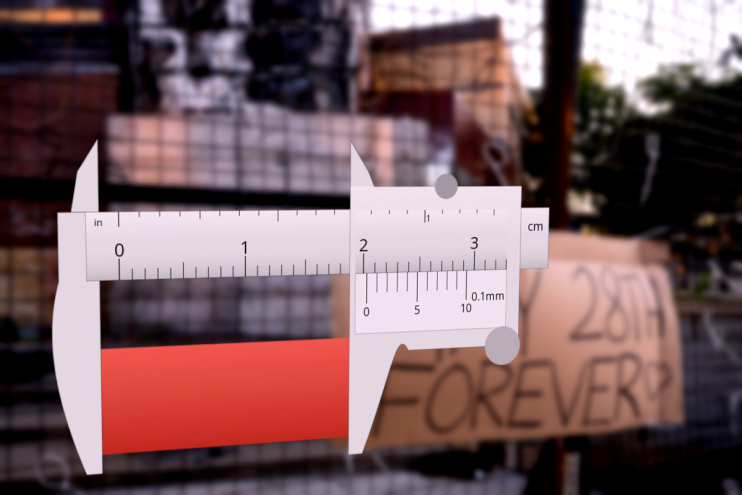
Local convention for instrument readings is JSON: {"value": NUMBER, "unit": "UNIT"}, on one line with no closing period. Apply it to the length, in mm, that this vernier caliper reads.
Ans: {"value": 20.3, "unit": "mm"}
